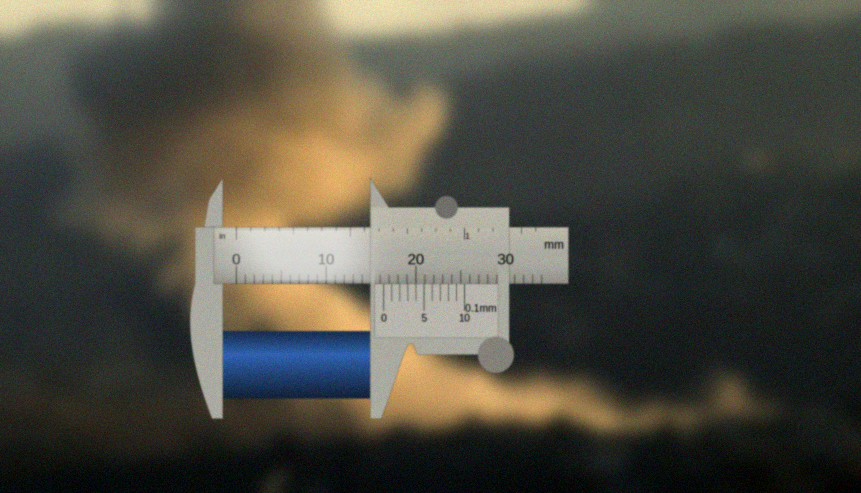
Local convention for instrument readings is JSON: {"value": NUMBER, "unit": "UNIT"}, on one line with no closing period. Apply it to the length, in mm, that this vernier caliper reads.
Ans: {"value": 16.4, "unit": "mm"}
